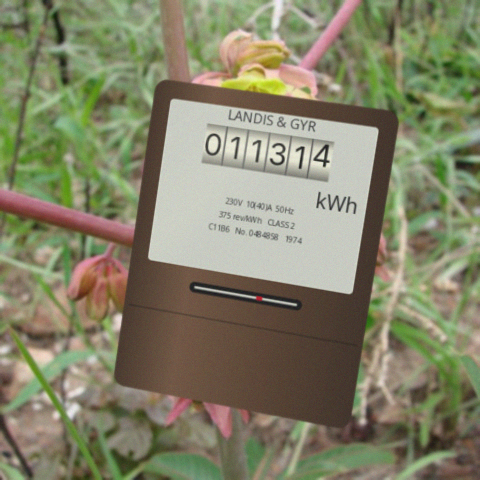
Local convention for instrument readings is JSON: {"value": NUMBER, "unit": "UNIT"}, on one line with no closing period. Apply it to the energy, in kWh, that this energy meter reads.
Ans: {"value": 11314, "unit": "kWh"}
